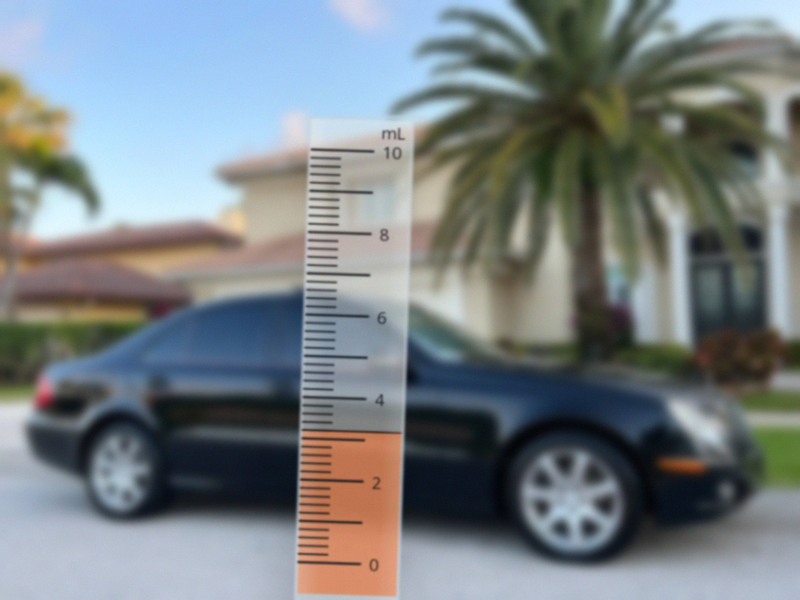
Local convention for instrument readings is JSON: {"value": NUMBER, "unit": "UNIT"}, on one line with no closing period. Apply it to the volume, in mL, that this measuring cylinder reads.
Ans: {"value": 3.2, "unit": "mL"}
